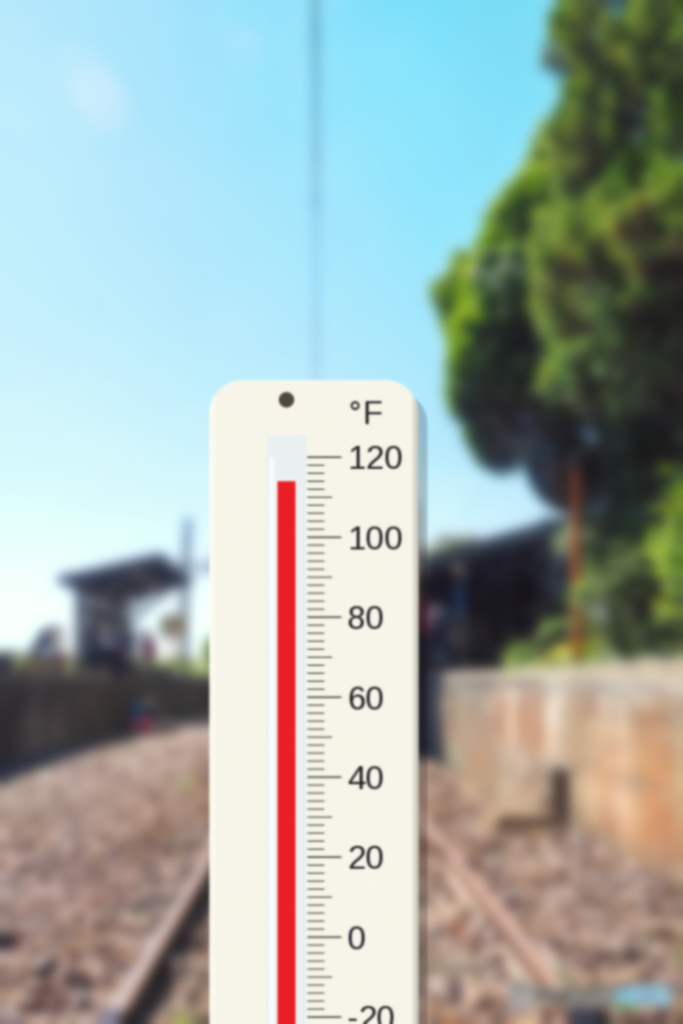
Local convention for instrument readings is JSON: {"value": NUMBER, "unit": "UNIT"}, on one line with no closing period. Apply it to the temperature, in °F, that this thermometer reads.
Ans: {"value": 114, "unit": "°F"}
